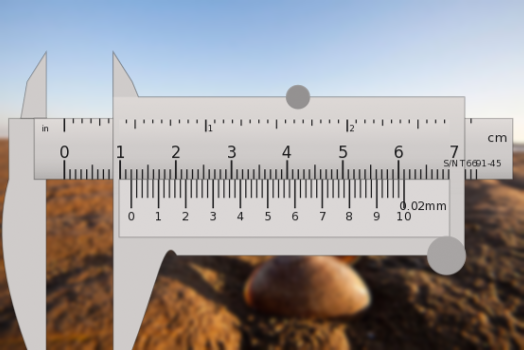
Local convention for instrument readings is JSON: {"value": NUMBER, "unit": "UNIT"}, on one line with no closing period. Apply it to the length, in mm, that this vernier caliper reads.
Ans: {"value": 12.0, "unit": "mm"}
